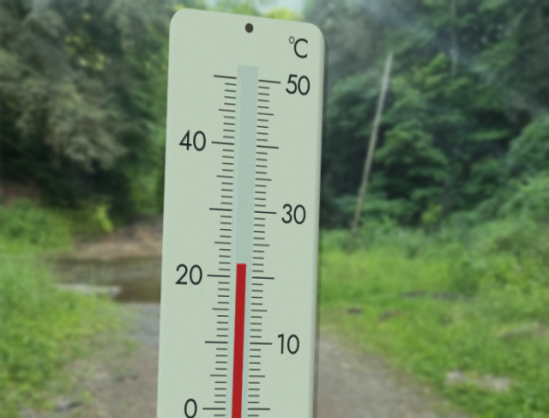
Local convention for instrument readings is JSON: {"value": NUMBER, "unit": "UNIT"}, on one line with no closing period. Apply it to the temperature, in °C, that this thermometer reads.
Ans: {"value": 22, "unit": "°C"}
